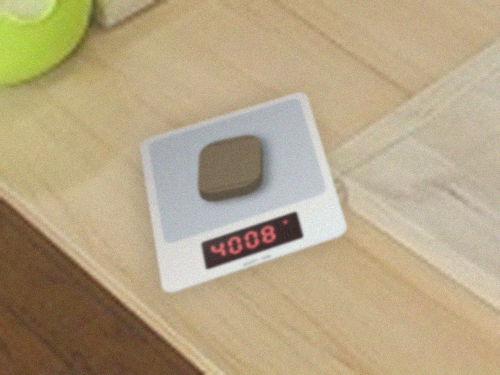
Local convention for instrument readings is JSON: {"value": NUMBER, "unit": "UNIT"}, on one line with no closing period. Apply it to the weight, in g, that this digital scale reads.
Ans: {"value": 4008, "unit": "g"}
